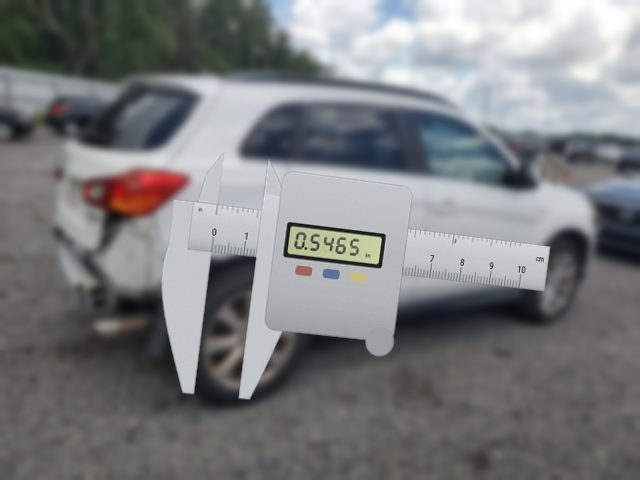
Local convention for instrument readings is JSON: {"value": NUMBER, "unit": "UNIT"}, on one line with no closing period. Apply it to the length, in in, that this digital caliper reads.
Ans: {"value": 0.5465, "unit": "in"}
